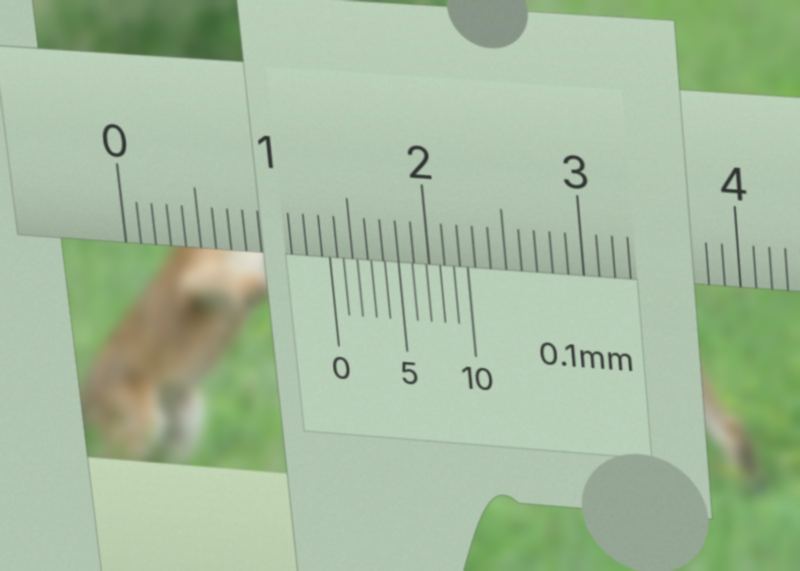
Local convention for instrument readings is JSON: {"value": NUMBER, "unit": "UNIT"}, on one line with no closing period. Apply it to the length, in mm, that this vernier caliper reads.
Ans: {"value": 13.5, "unit": "mm"}
